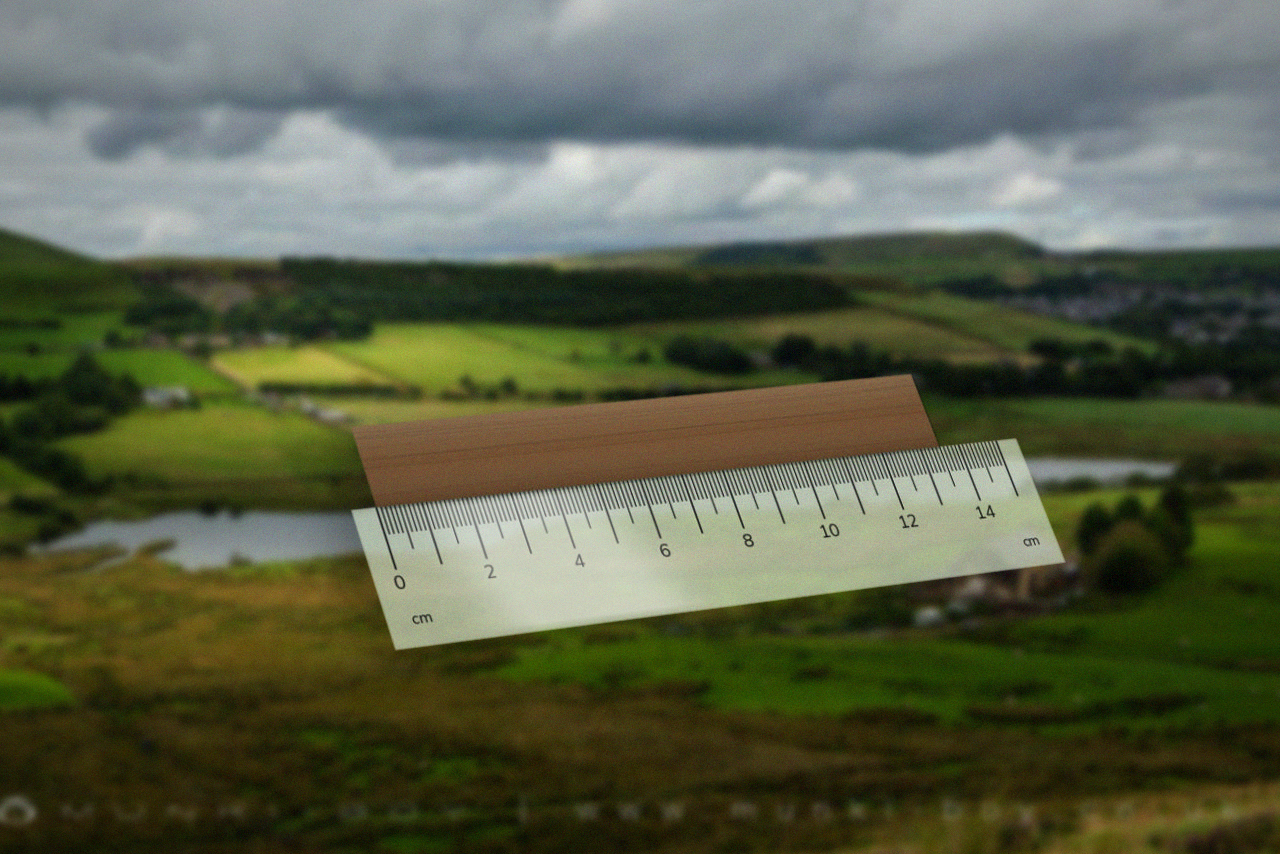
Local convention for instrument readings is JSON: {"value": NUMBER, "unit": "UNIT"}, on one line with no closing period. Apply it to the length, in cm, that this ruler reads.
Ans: {"value": 13.5, "unit": "cm"}
